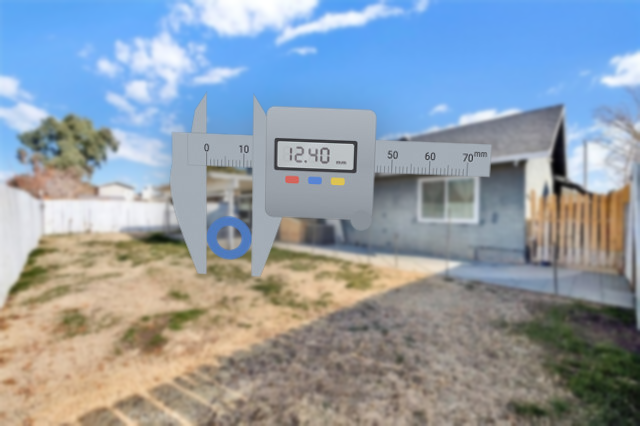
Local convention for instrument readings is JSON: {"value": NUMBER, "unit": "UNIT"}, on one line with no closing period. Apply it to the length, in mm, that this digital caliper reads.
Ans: {"value": 12.40, "unit": "mm"}
